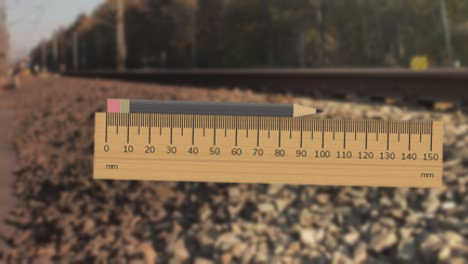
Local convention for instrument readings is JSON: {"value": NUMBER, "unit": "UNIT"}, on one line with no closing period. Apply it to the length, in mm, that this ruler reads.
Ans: {"value": 100, "unit": "mm"}
